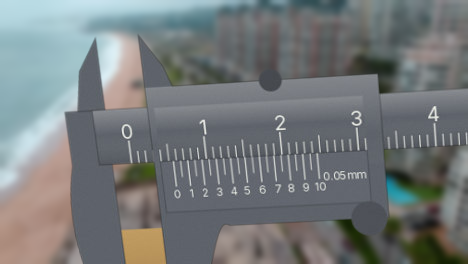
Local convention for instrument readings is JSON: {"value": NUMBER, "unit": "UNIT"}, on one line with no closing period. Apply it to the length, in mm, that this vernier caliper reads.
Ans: {"value": 5.6, "unit": "mm"}
